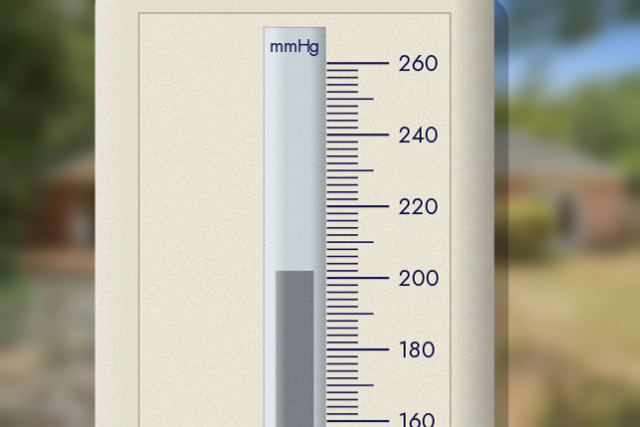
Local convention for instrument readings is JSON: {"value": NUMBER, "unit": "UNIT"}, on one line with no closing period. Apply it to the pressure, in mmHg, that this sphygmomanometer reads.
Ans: {"value": 202, "unit": "mmHg"}
